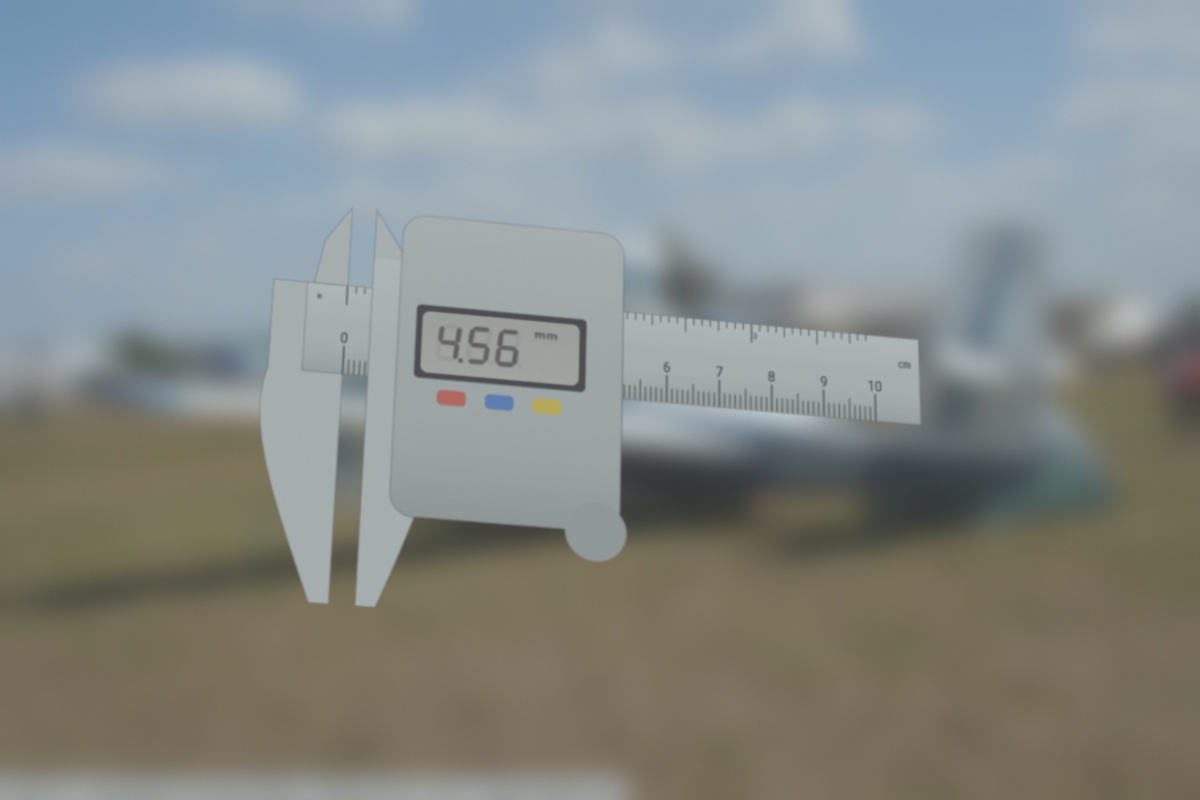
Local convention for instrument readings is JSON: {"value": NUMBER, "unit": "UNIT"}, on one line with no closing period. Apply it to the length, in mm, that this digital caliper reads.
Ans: {"value": 4.56, "unit": "mm"}
